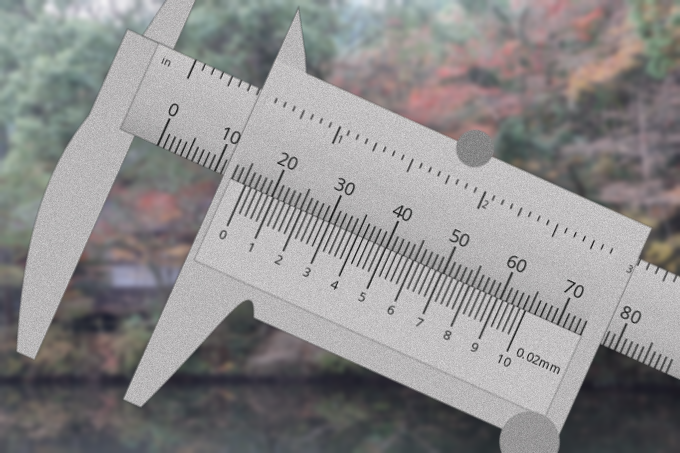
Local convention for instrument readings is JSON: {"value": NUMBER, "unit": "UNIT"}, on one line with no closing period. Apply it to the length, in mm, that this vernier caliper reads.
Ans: {"value": 15.4, "unit": "mm"}
